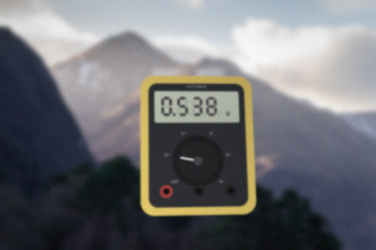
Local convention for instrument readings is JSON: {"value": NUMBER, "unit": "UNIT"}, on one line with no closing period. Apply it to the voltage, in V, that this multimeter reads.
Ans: {"value": 0.538, "unit": "V"}
